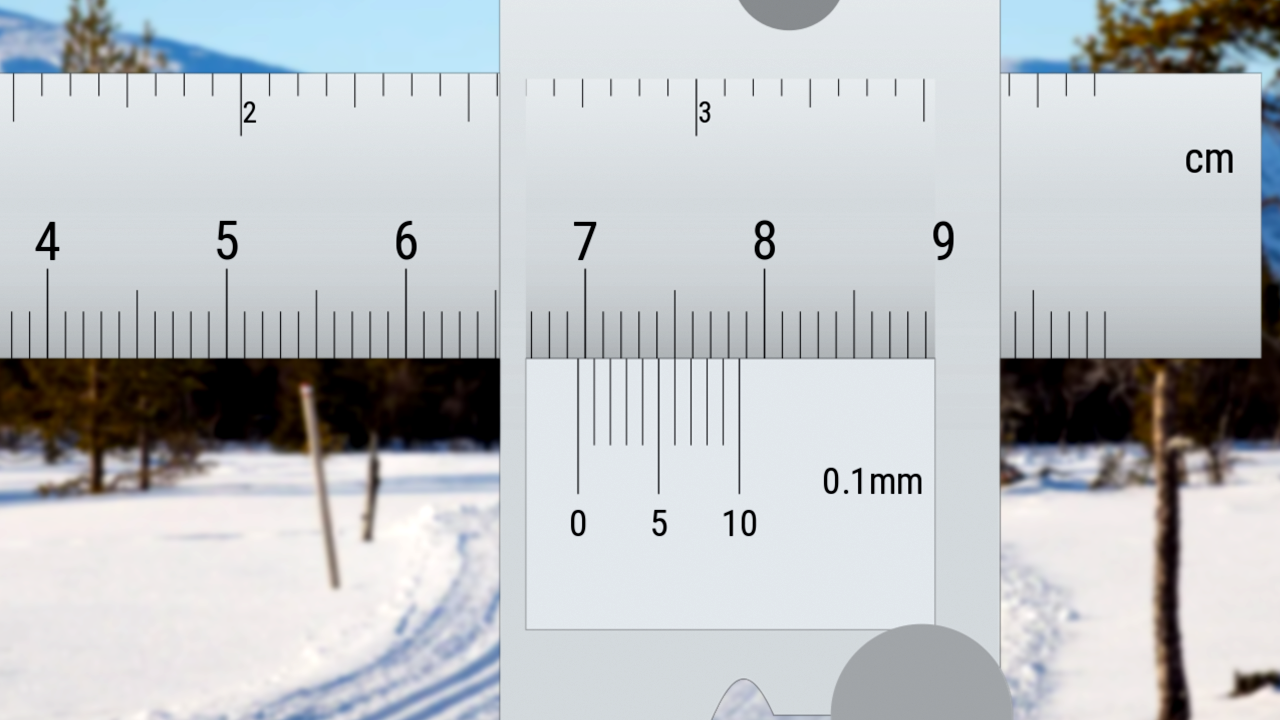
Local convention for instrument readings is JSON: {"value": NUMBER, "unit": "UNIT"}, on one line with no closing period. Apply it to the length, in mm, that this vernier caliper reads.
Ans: {"value": 69.6, "unit": "mm"}
